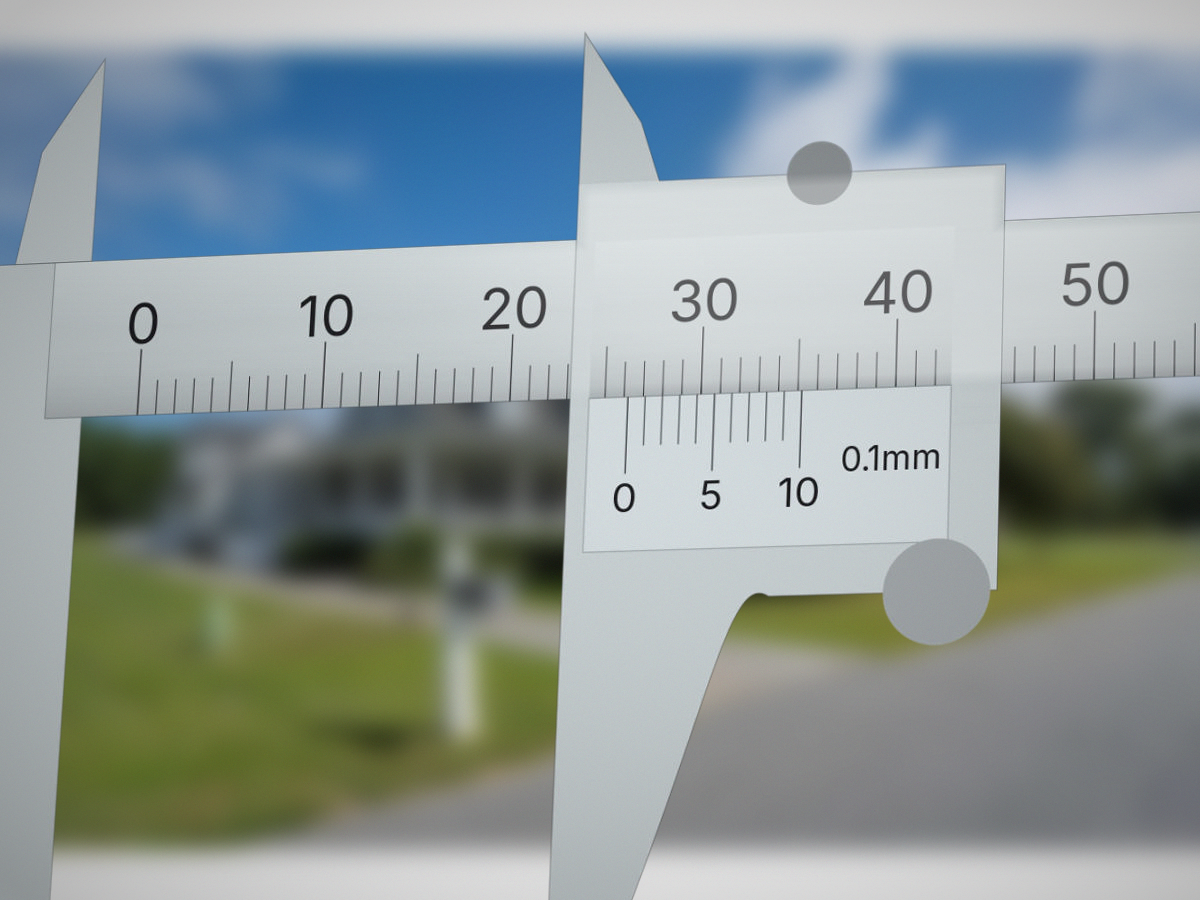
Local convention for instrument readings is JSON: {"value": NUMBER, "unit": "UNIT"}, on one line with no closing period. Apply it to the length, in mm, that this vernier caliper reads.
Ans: {"value": 26.2, "unit": "mm"}
